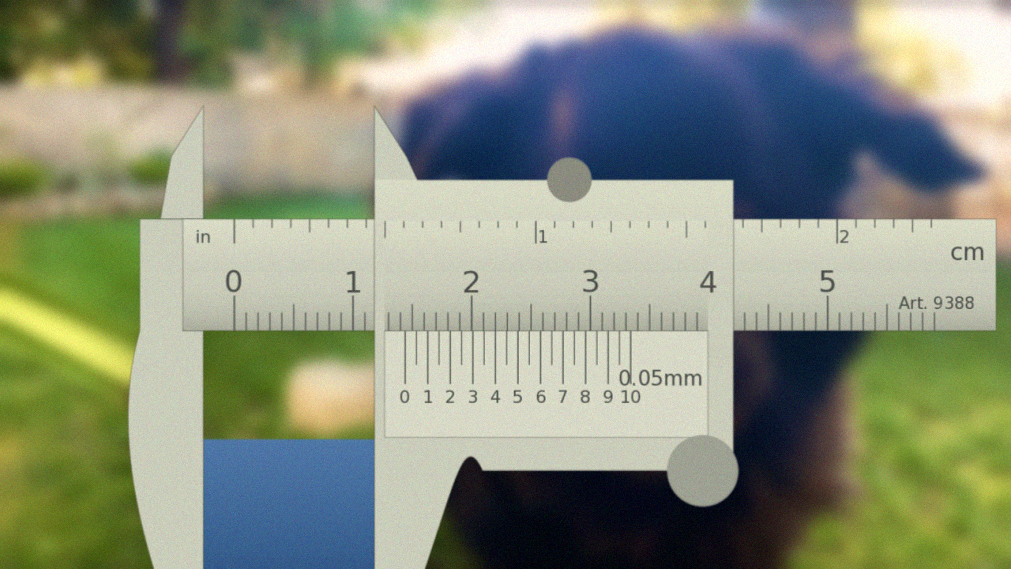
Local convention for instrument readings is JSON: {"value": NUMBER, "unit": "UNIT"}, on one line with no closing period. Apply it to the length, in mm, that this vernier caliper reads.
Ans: {"value": 14.4, "unit": "mm"}
